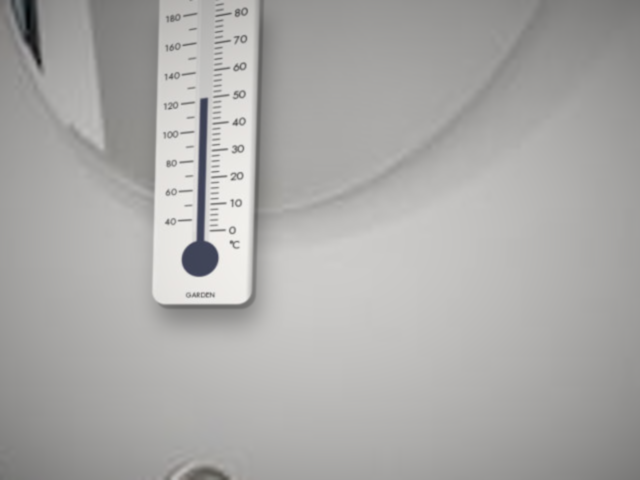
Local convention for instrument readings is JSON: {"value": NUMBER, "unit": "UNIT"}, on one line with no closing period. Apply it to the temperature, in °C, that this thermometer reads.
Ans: {"value": 50, "unit": "°C"}
